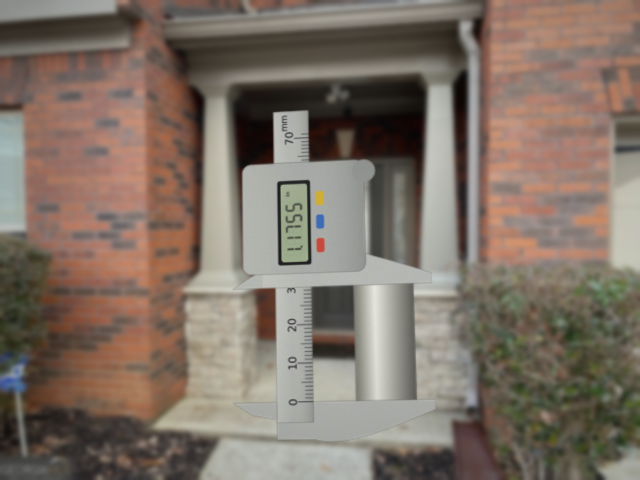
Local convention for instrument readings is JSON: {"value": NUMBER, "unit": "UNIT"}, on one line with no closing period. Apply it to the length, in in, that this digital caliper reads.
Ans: {"value": 1.1755, "unit": "in"}
